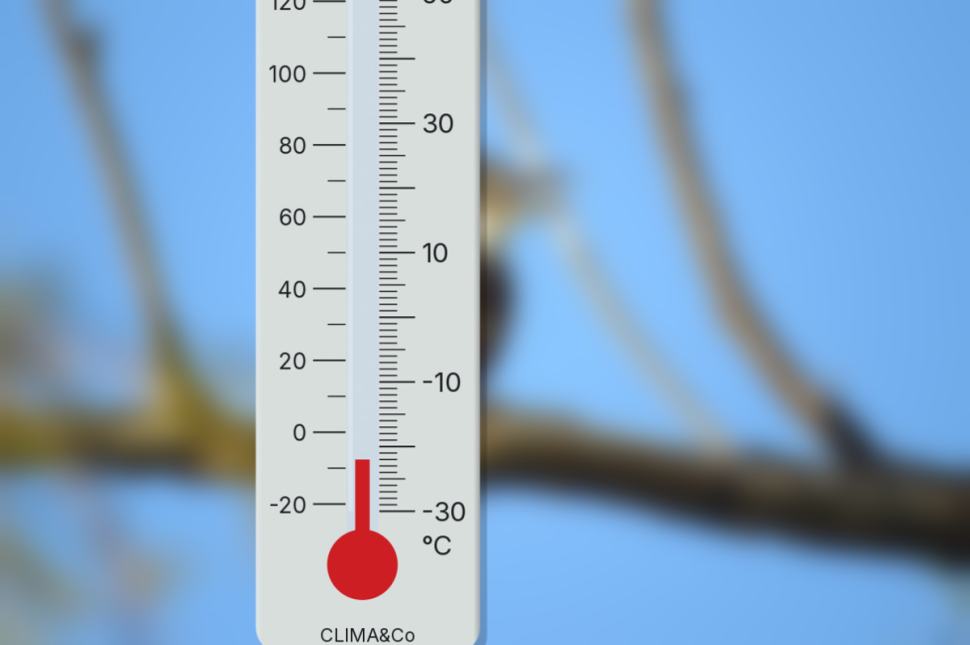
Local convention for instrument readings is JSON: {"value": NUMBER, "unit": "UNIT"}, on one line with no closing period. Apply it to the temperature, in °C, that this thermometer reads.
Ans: {"value": -22, "unit": "°C"}
